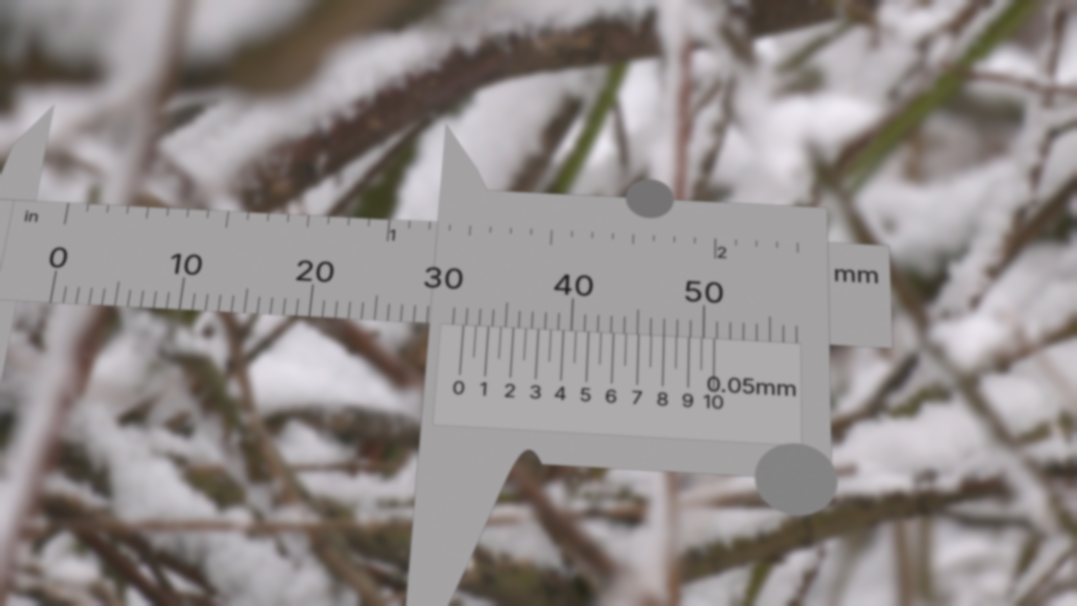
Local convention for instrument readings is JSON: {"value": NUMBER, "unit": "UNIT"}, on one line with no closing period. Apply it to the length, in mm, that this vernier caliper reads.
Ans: {"value": 31.8, "unit": "mm"}
